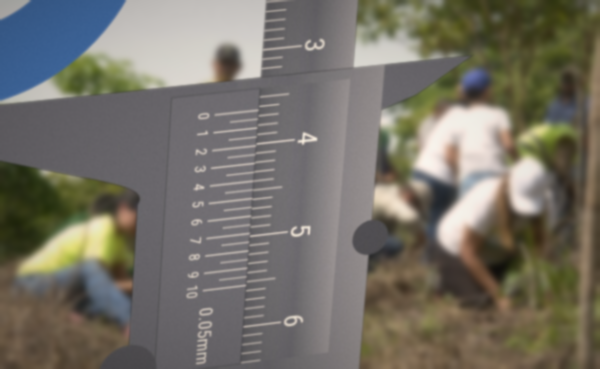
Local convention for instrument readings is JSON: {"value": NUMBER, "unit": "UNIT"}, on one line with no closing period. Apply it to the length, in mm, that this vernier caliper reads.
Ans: {"value": 36.4, "unit": "mm"}
